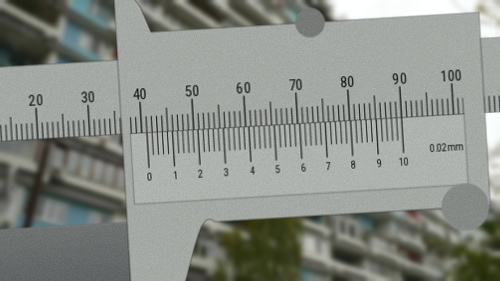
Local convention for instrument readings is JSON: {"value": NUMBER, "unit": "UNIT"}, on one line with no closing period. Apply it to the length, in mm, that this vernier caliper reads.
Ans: {"value": 41.0, "unit": "mm"}
